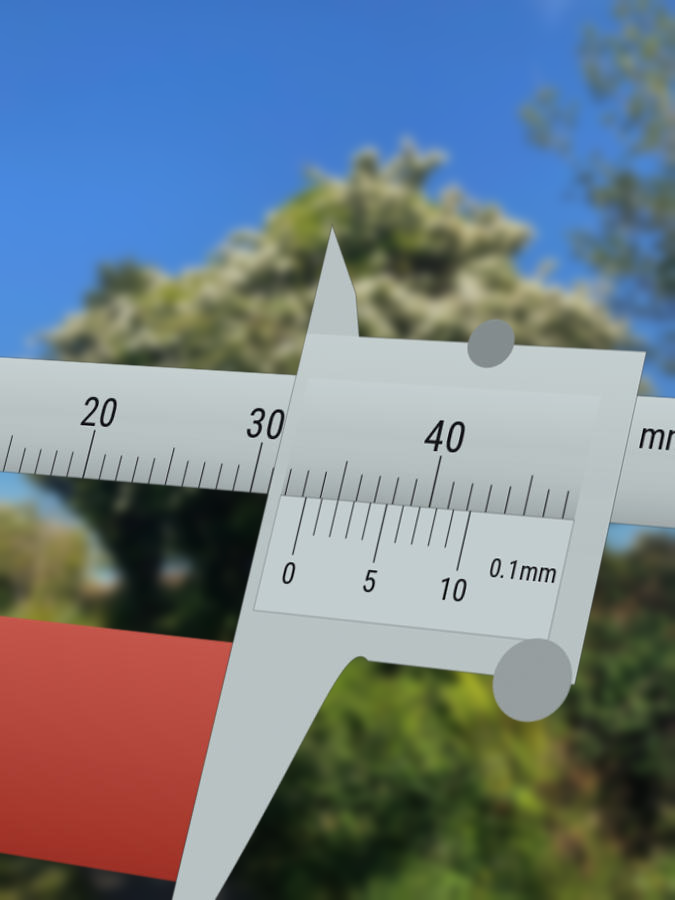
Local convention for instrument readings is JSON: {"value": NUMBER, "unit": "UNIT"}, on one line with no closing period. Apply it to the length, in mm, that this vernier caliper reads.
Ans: {"value": 33.2, "unit": "mm"}
